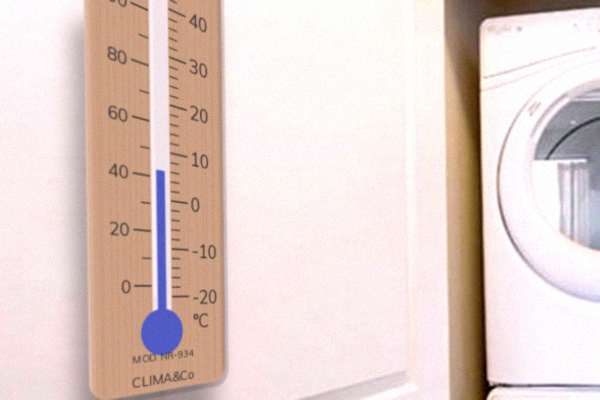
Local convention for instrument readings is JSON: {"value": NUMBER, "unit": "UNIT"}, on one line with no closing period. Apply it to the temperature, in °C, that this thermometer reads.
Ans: {"value": 6, "unit": "°C"}
